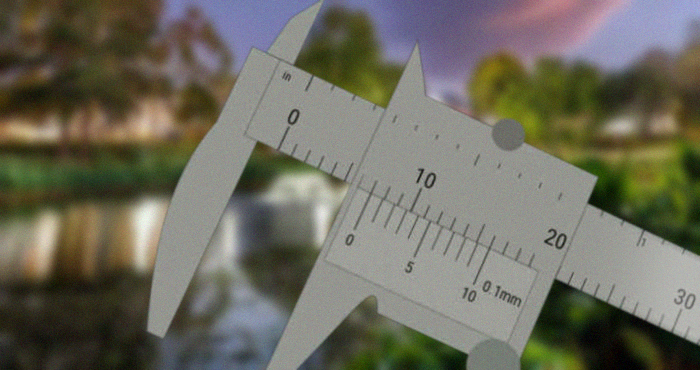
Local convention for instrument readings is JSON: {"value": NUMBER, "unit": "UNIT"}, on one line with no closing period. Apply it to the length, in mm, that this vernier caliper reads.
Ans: {"value": 7.0, "unit": "mm"}
